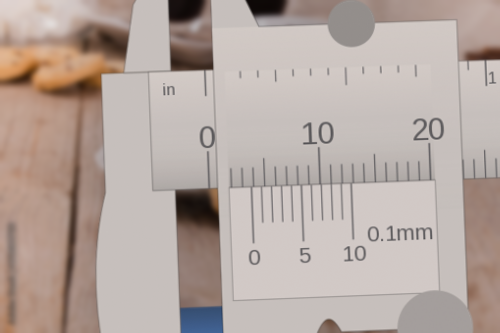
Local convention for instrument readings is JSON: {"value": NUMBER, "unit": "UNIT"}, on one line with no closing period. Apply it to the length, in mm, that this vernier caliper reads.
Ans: {"value": 3.8, "unit": "mm"}
